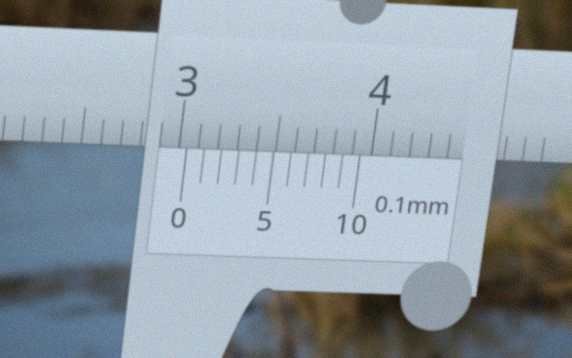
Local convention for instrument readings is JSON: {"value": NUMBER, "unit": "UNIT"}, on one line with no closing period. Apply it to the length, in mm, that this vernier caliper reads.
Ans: {"value": 30.4, "unit": "mm"}
